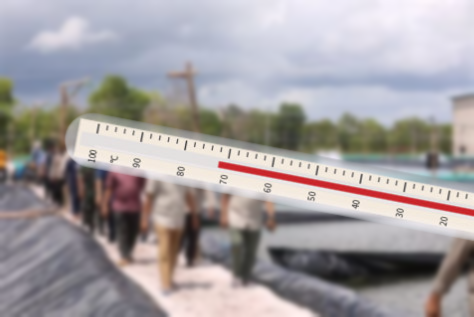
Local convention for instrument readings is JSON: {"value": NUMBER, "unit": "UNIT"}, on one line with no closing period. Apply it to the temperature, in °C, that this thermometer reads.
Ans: {"value": 72, "unit": "°C"}
